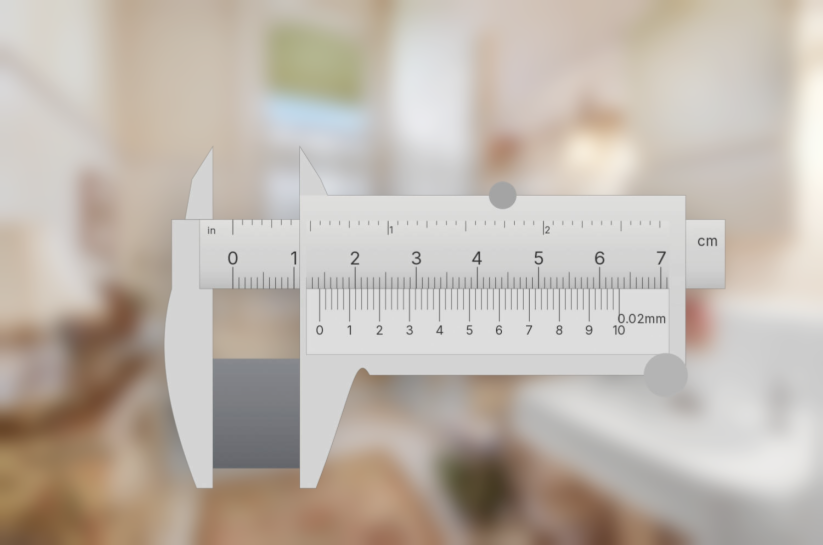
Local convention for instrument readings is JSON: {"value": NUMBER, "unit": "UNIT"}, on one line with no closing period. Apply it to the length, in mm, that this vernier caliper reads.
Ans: {"value": 14.2, "unit": "mm"}
